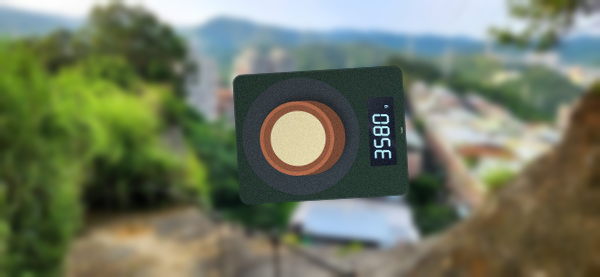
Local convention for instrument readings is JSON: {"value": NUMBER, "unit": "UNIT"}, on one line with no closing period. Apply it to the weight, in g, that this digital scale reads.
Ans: {"value": 3580, "unit": "g"}
